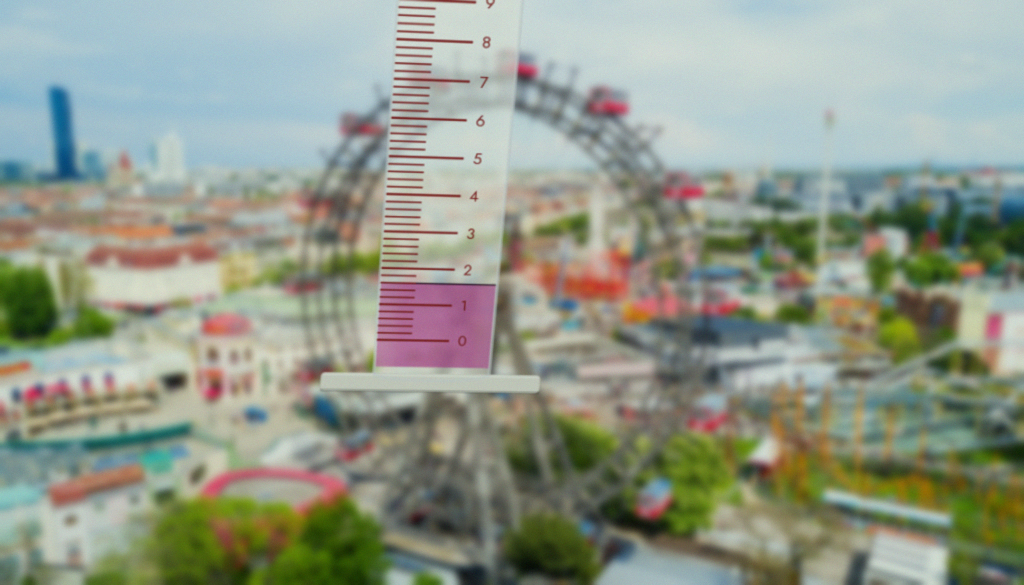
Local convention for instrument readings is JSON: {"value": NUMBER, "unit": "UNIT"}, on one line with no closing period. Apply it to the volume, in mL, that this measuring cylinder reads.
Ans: {"value": 1.6, "unit": "mL"}
